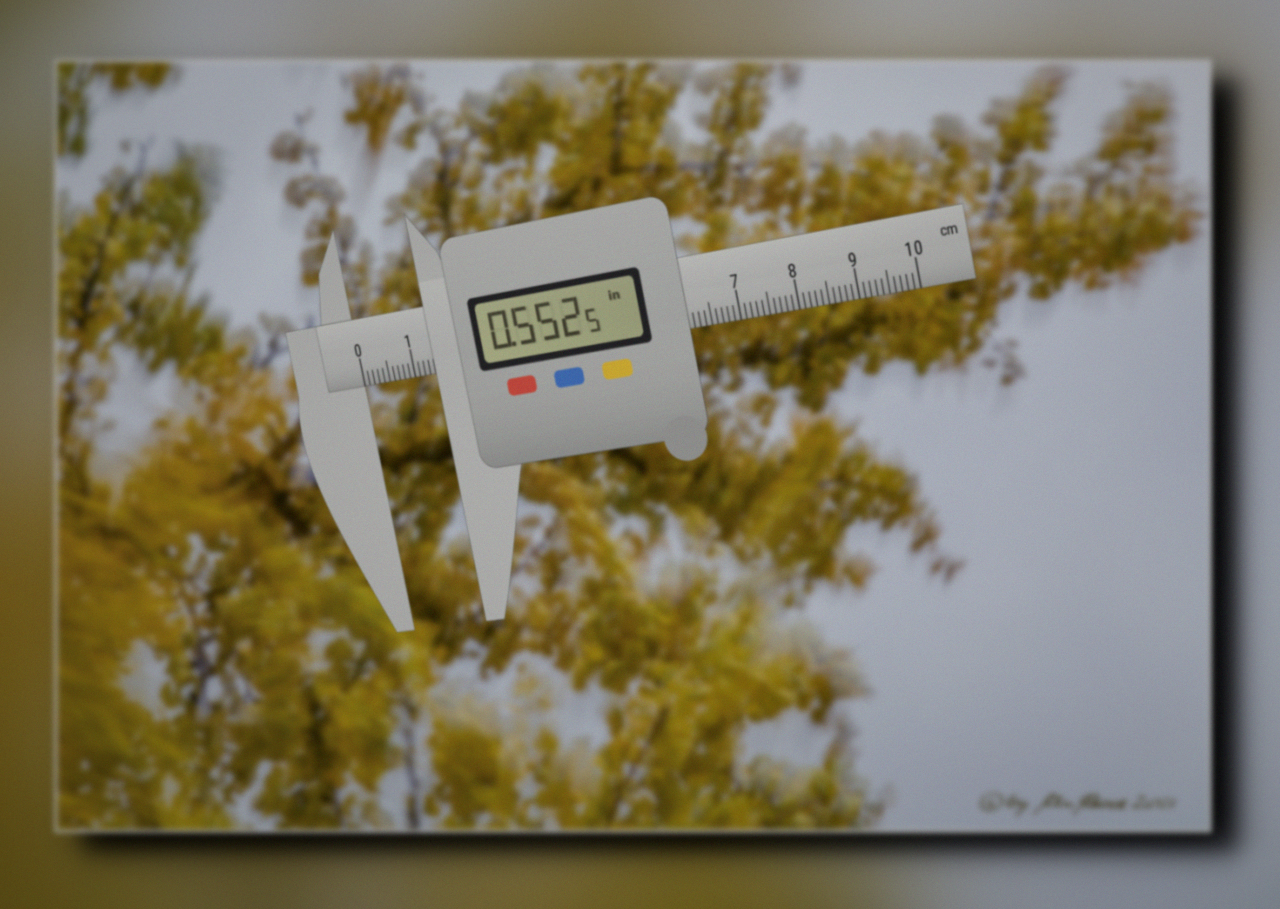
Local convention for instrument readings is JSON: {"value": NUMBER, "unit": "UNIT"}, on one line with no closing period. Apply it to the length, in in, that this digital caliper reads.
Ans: {"value": 0.5525, "unit": "in"}
